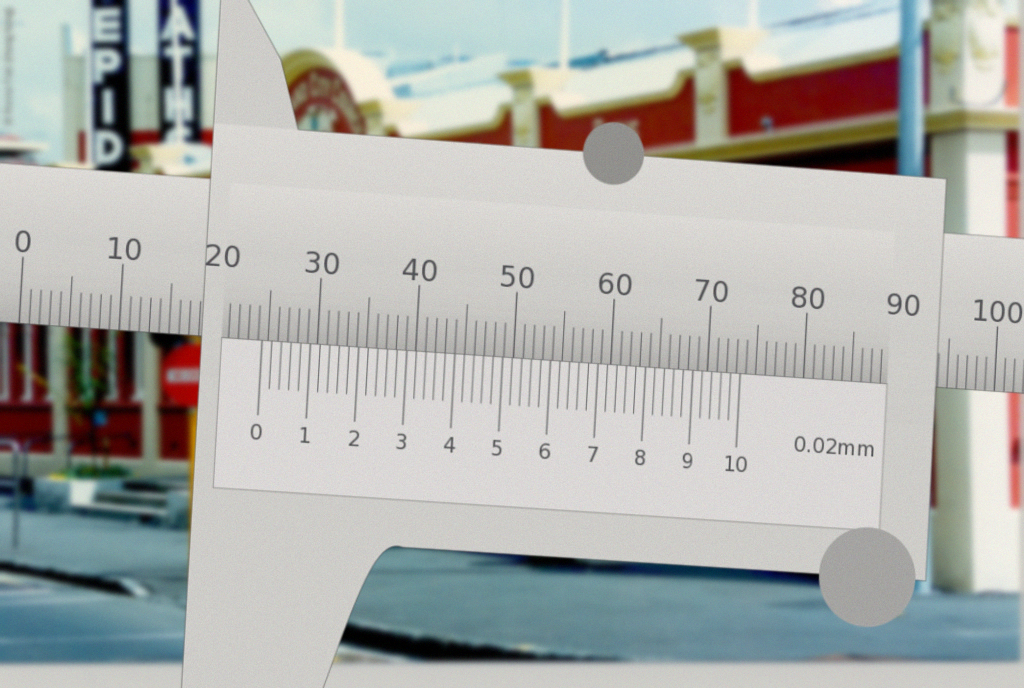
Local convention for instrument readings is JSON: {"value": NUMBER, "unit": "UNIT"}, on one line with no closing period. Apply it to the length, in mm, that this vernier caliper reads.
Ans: {"value": 24.4, "unit": "mm"}
